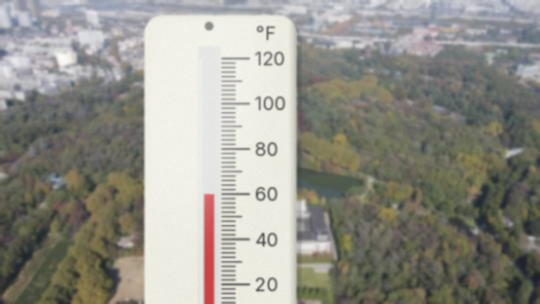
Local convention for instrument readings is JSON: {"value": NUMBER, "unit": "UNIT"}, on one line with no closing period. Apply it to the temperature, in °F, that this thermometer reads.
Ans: {"value": 60, "unit": "°F"}
